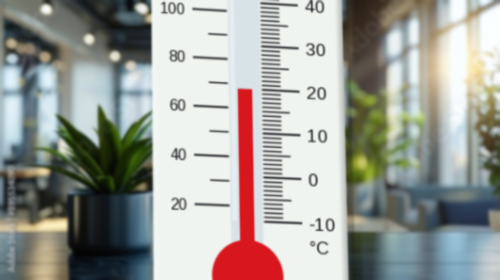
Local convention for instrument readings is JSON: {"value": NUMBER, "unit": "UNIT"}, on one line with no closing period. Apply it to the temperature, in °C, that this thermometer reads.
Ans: {"value": 20, "unit": "°C"}
